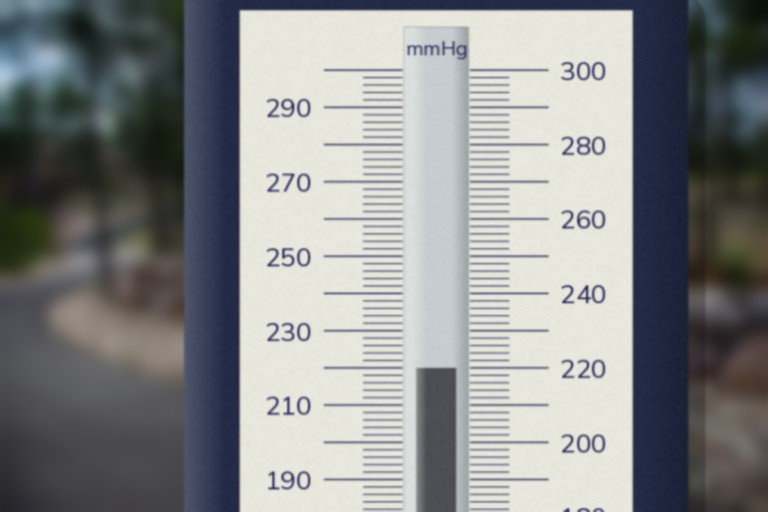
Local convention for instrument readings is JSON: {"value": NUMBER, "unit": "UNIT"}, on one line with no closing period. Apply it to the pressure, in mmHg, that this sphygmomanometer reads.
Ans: {"value": 220, "unit": "mmHg"}
